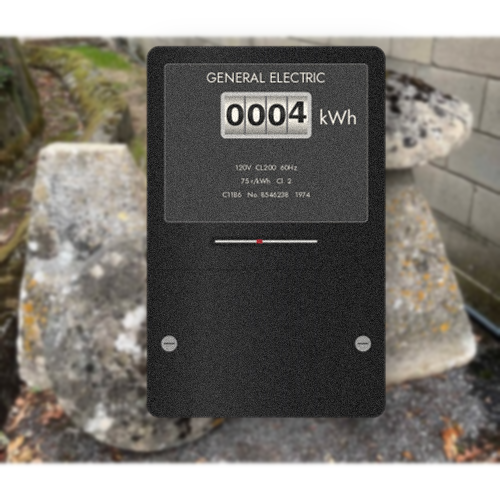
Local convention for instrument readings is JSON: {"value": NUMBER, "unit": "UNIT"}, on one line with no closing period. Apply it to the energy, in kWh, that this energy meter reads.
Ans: {"value": 4, "unit": "kWh"}
